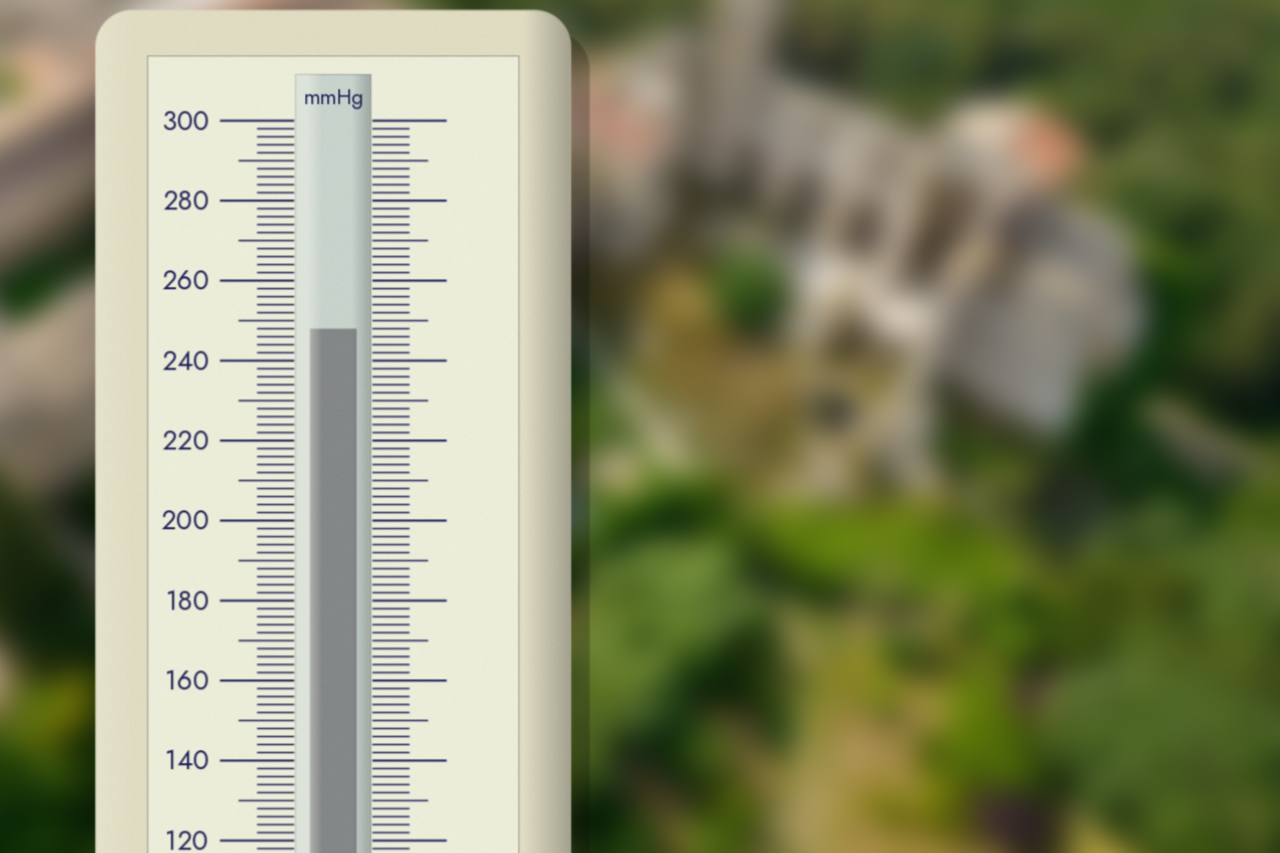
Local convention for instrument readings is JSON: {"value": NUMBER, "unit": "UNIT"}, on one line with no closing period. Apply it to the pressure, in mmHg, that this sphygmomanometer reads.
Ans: {"value": 248, "unit": "mmHg"}
